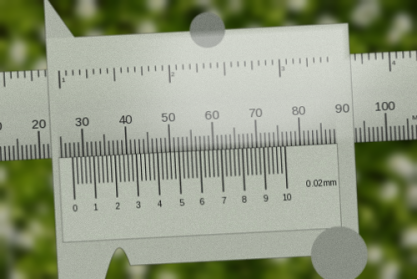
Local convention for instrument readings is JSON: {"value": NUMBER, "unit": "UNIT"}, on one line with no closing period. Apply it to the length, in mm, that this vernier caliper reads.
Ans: {"value": 27.5, "unit": "mm"}
